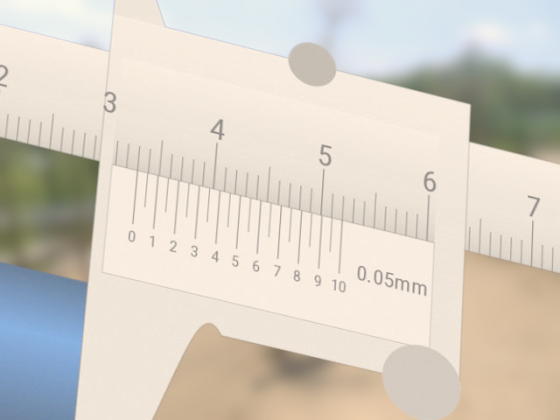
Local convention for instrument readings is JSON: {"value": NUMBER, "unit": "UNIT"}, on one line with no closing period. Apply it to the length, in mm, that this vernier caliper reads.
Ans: {"value": 33.0, "unit": "mm"}
